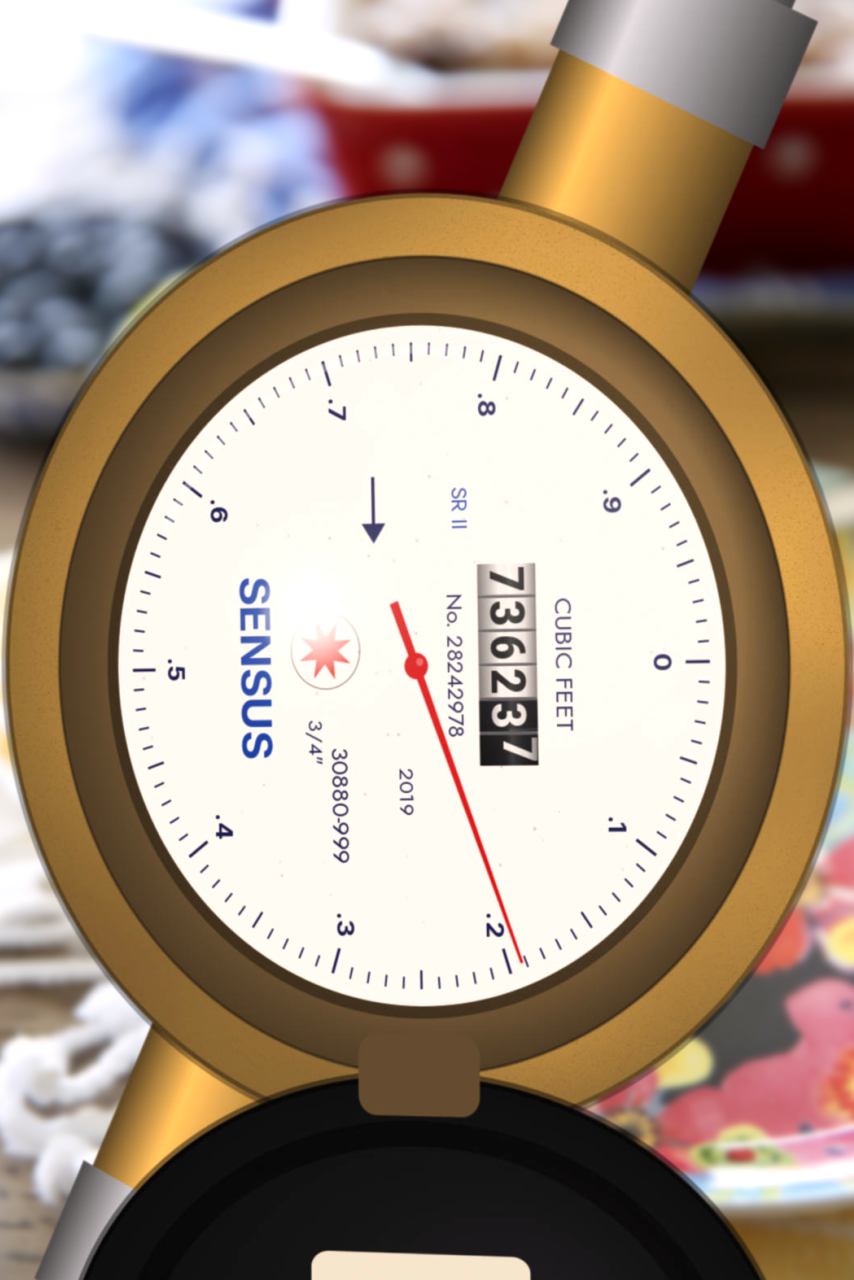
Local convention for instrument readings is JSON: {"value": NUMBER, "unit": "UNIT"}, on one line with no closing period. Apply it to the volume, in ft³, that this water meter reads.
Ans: {"value": 736237.19, "unit": "ft³"}
